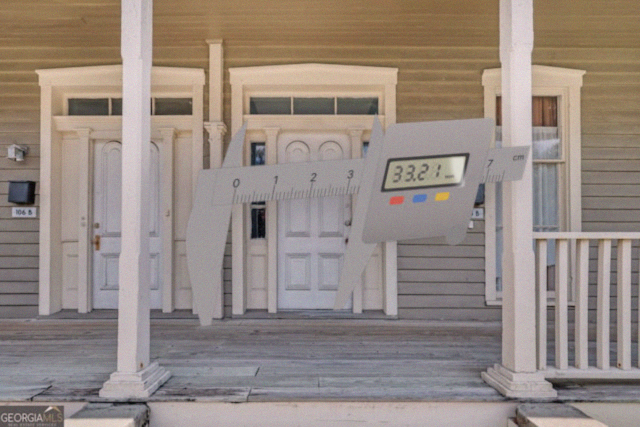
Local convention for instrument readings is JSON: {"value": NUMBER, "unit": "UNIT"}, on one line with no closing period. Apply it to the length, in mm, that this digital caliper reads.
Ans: {"value": 33.21, "unit": "mm"}
